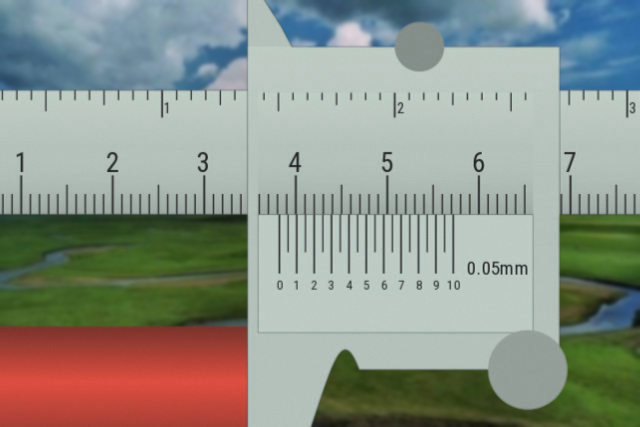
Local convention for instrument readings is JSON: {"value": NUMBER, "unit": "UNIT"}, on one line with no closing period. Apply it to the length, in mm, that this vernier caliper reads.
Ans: {"value": 38.2, "unit": "mm"}
